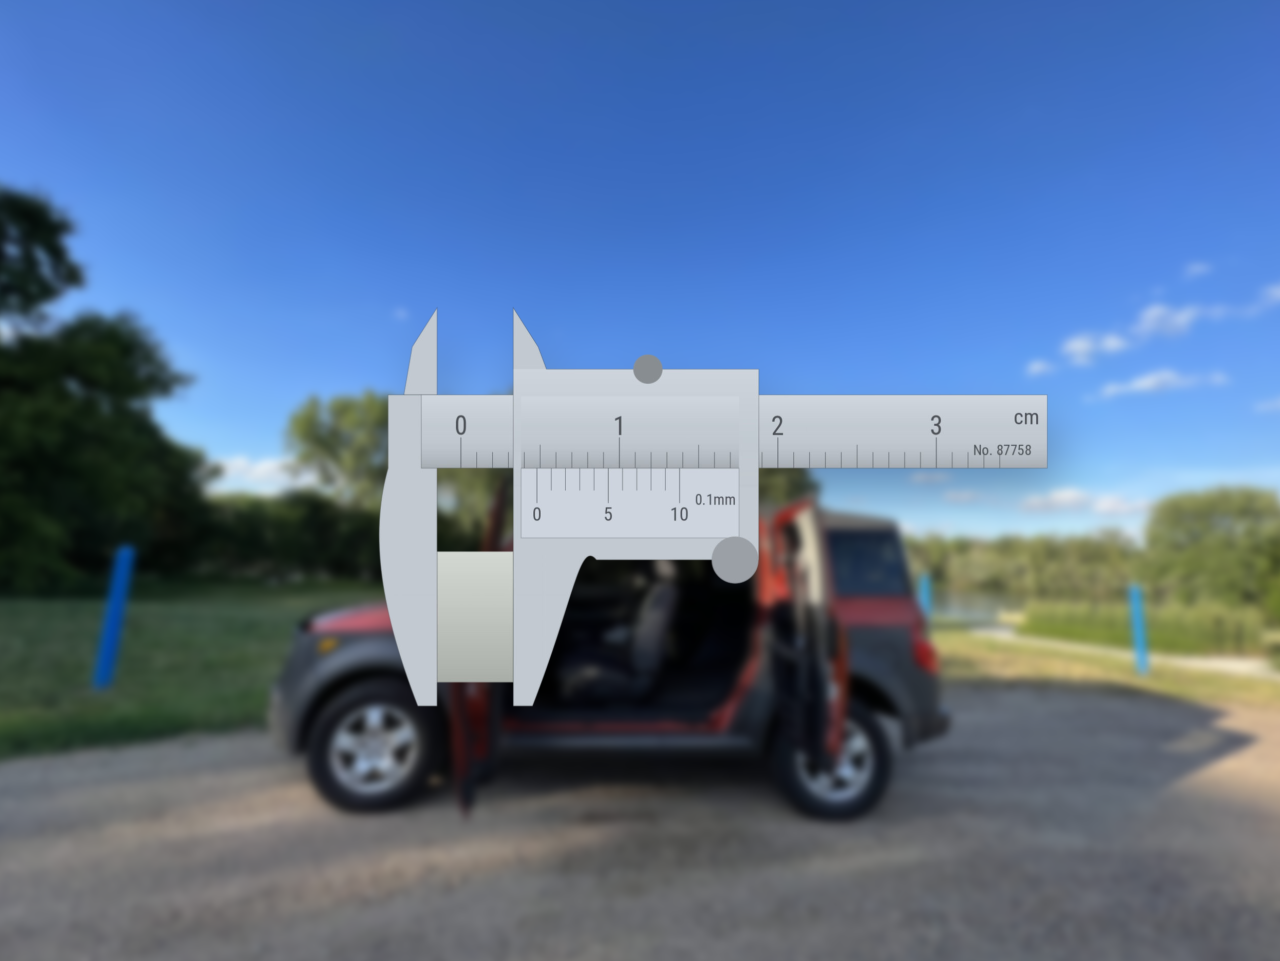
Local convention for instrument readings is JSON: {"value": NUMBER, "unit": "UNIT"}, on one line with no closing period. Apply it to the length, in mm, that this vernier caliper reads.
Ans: {"value": 4.8, "unit": "mm"}
